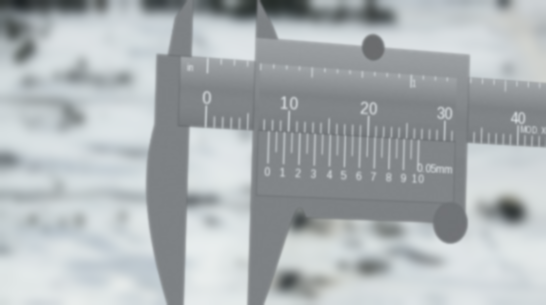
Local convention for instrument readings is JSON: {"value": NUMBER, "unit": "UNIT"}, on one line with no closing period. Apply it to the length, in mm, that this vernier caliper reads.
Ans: {"value": 7.6, "unit": "mm"}
